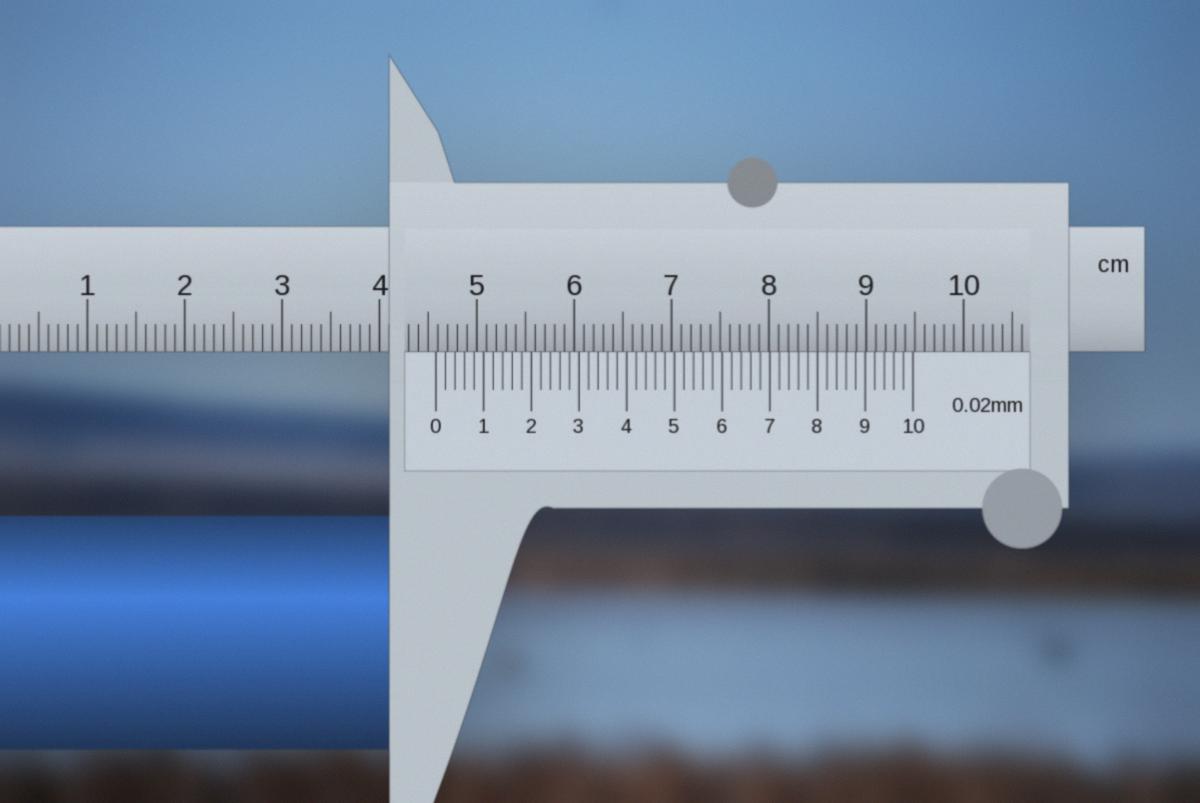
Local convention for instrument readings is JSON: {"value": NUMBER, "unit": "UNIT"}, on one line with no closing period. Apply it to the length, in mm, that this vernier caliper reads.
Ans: {"value": 45.8, "unit": "mm"}
